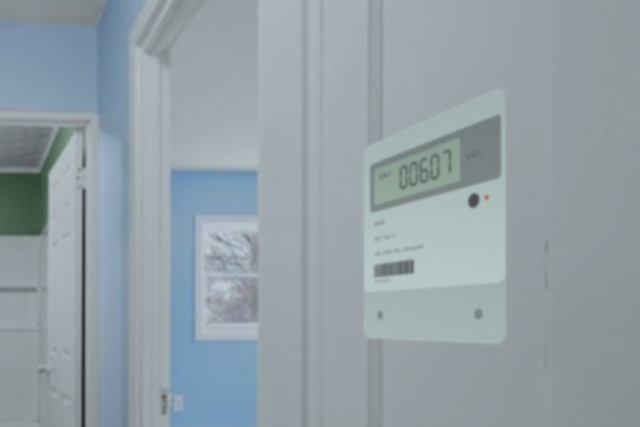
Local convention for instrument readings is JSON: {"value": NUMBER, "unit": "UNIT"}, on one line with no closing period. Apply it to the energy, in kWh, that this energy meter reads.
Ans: {"value": 607, "unit": "kWh"}
